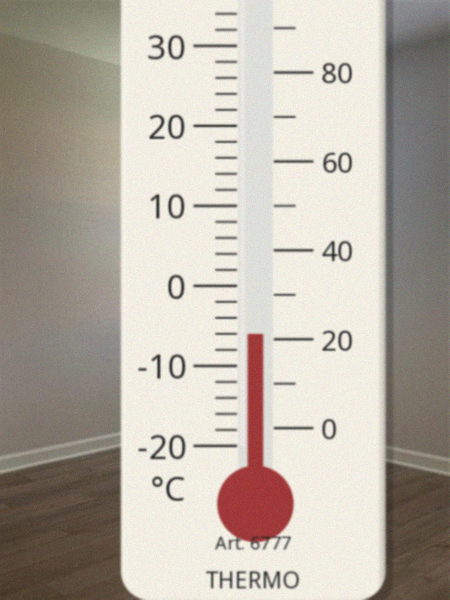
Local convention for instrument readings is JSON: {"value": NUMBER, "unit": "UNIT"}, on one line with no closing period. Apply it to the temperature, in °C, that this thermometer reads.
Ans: {"value": -6, "unit": "°C"}
